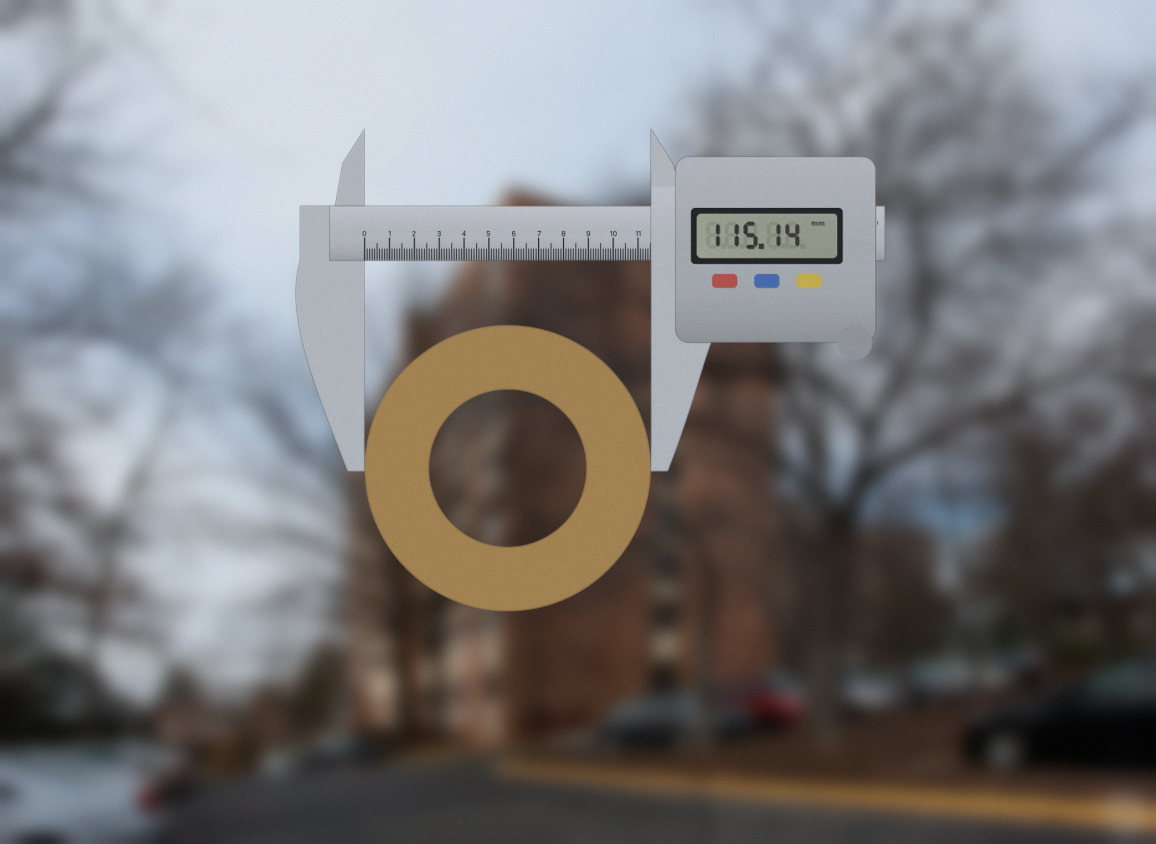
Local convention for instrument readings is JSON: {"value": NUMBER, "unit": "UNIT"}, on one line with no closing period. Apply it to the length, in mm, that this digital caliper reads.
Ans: {"value": 115.14, "unit": "mm"}
